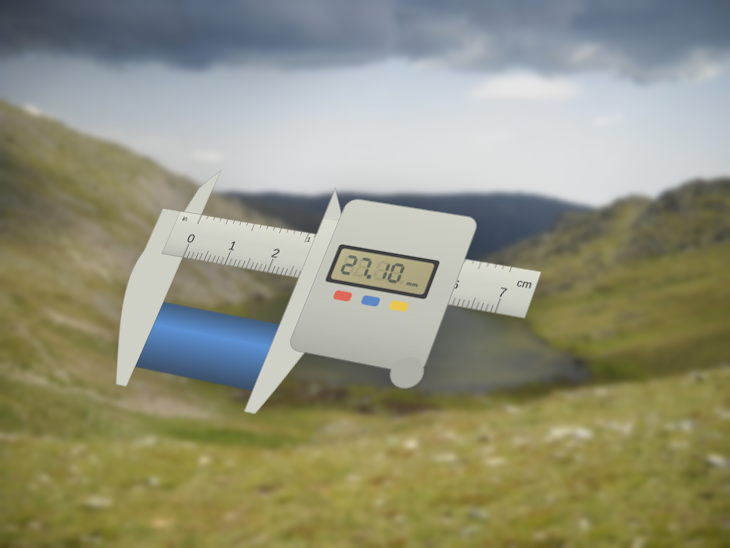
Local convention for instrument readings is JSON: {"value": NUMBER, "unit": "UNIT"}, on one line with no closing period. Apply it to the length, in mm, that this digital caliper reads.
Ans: {"value": 27.10, "unit": "mm"}
